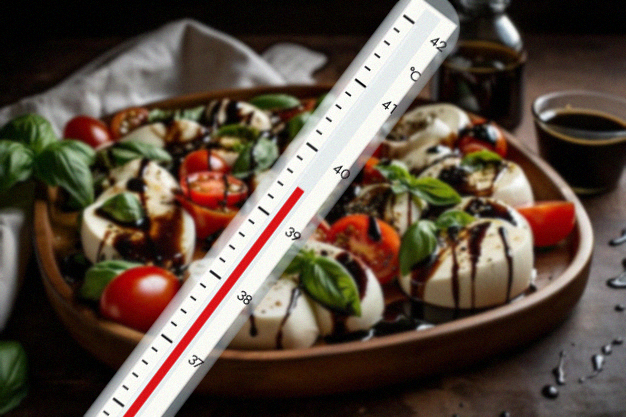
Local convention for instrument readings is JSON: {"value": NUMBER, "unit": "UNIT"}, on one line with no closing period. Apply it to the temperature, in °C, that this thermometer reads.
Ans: {"value": 39.5, "unit": "°C"}
